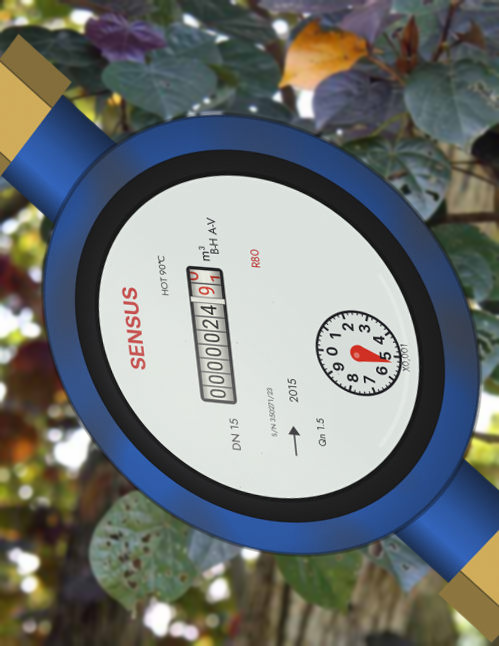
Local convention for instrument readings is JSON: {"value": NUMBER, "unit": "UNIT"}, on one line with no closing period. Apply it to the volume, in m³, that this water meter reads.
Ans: {"value": 24.905, "unit": "m³"}
